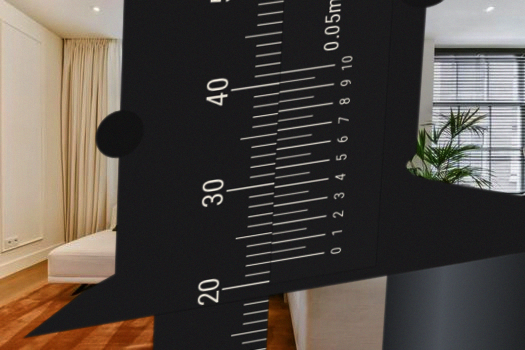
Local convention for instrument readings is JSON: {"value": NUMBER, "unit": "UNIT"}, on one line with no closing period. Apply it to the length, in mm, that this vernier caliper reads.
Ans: {"value": 22.0, "unit": "mm"}
